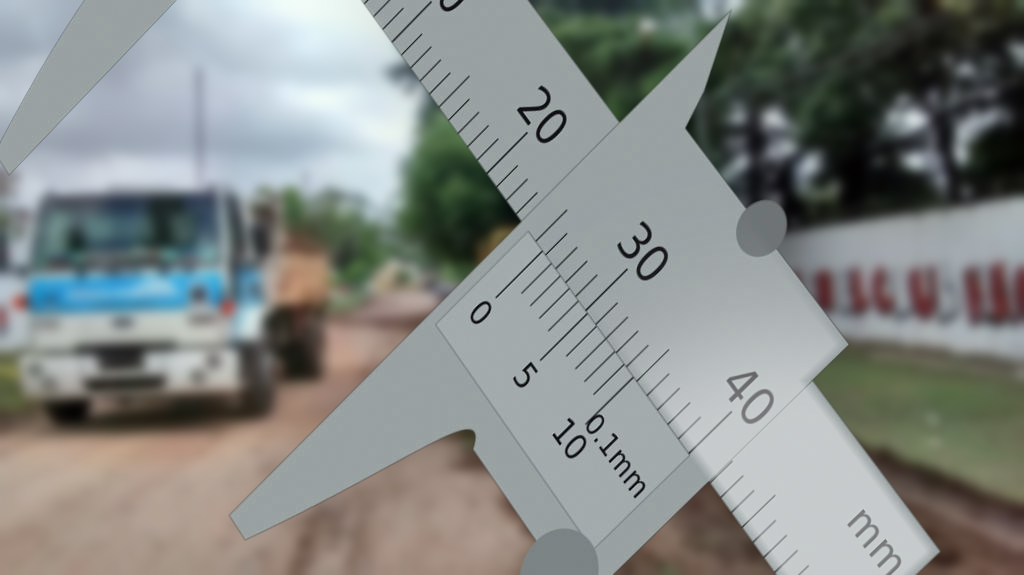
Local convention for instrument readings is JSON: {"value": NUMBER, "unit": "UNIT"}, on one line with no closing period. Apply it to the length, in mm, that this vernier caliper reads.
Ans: {"value": 25.7, "unit": "mm"}
